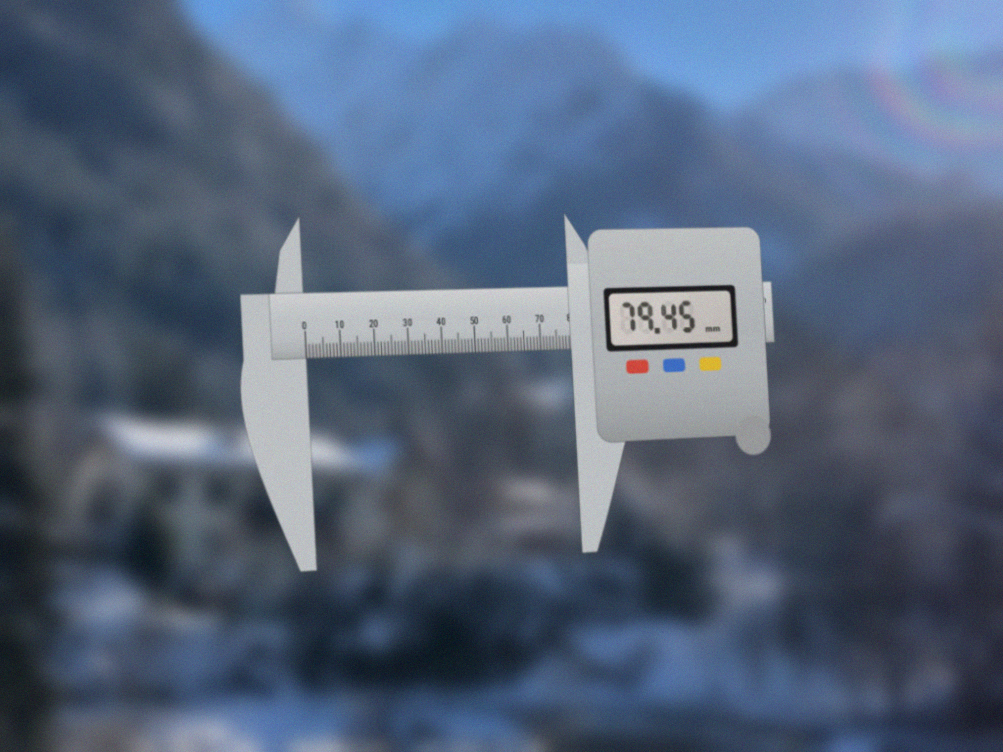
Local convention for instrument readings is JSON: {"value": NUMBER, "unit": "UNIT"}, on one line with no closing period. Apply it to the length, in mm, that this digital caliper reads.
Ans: {"value": 79.45, "unit": "mm"}
